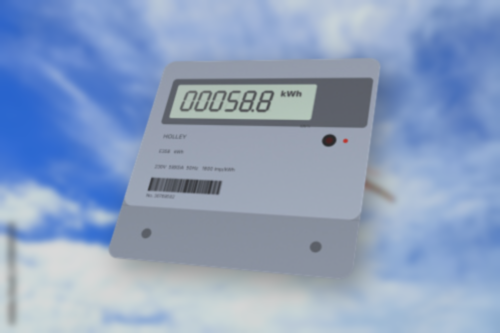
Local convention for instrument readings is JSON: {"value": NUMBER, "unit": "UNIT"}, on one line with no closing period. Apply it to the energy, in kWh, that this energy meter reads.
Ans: {"value": 58.8, "unit": "kWh"}
